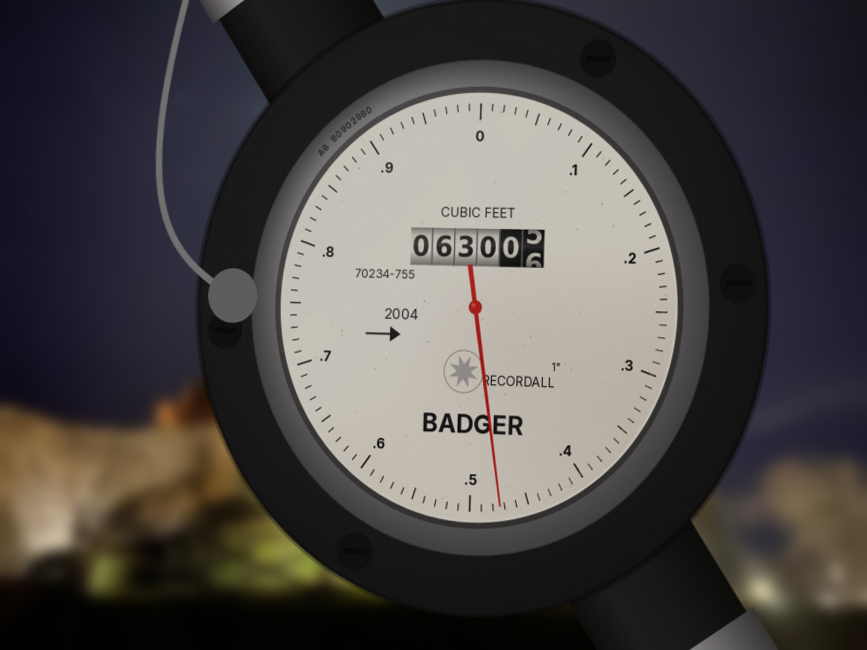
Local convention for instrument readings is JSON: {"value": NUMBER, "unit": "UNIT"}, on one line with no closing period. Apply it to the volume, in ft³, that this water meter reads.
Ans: {"value": 63005.47, "unit": "ft³"}
